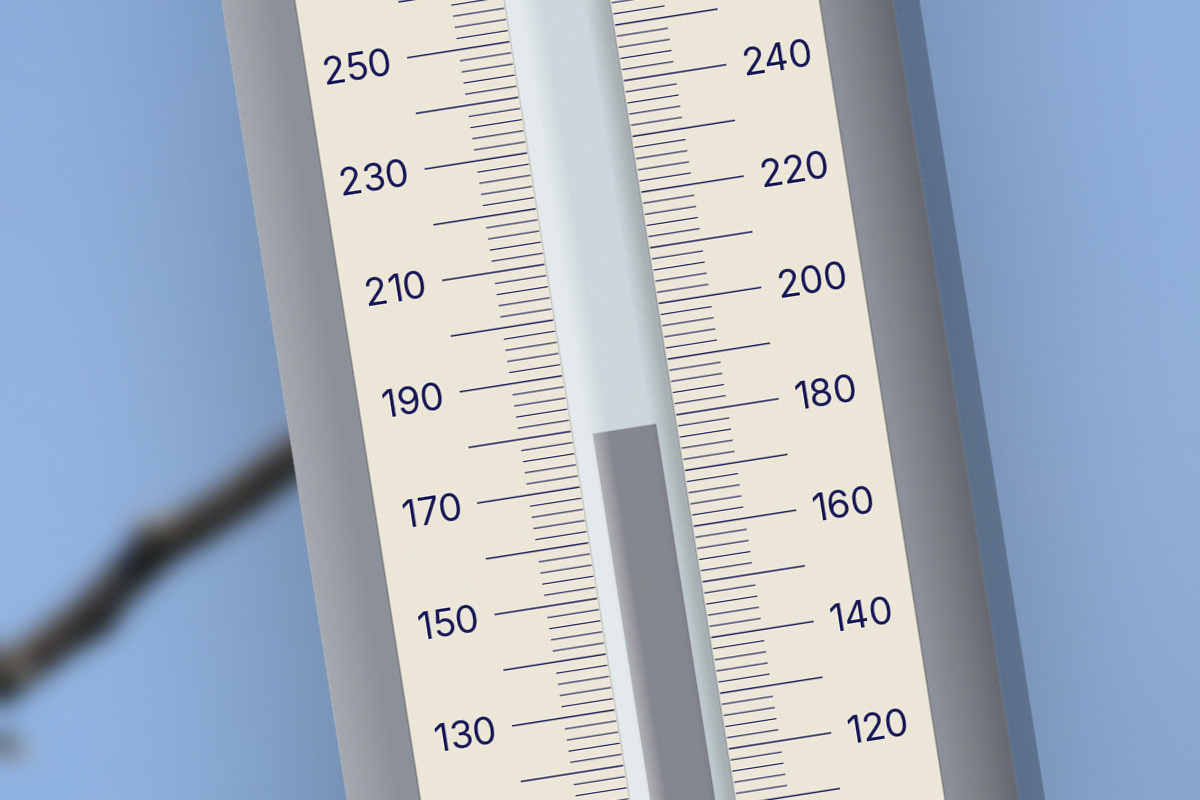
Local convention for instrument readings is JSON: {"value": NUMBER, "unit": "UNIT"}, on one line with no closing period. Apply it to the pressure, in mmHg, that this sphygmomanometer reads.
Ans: {"value": 179, "unit": "mmHg"}
